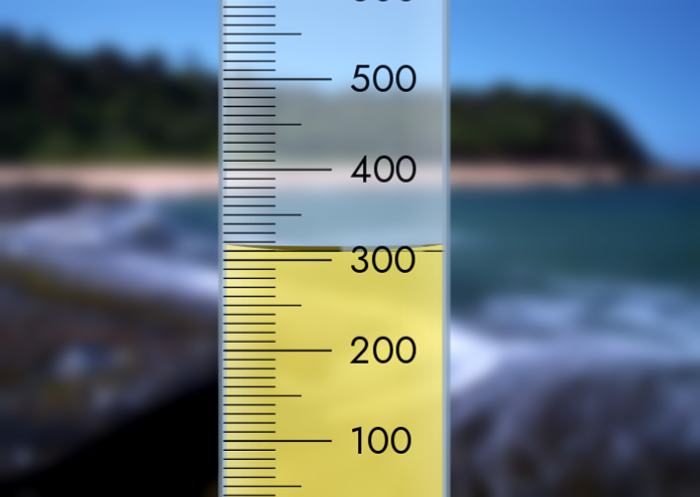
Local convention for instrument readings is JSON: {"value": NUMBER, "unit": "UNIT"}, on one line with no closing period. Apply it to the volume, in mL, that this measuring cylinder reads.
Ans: {"value": 310, "unit": "mL"}
